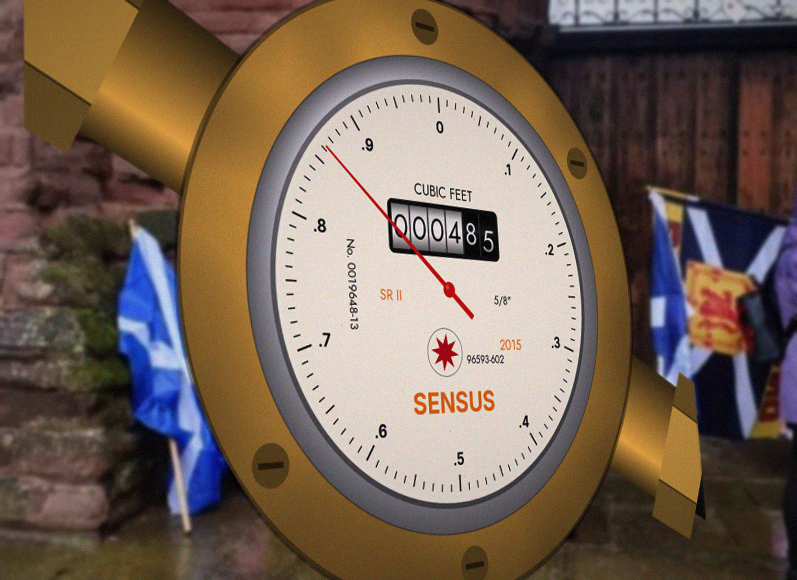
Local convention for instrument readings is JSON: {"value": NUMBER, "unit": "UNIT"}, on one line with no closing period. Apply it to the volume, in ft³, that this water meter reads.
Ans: {"value": 484.86, "unit": "ft³"}
